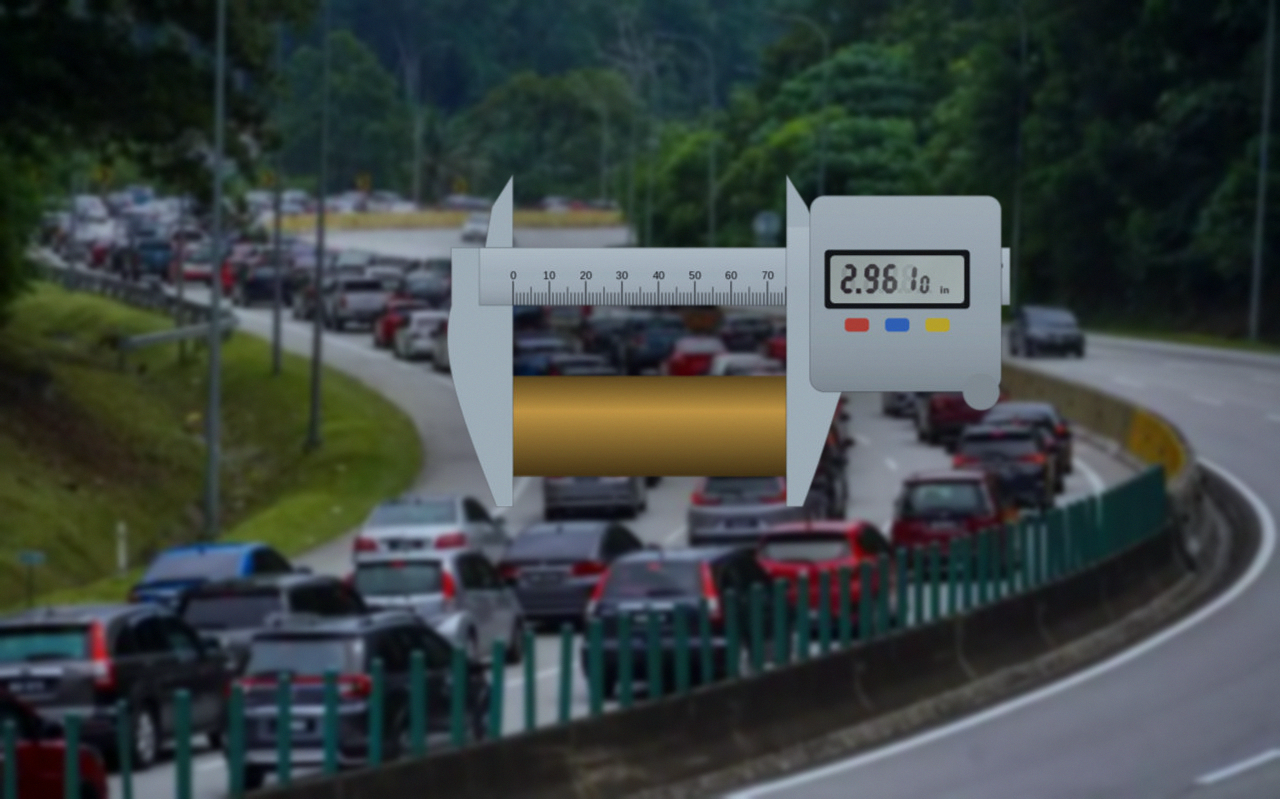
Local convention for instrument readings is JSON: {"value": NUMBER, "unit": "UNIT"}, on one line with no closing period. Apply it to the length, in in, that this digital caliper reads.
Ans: {"value": 2.9610, "unit": "in"}
